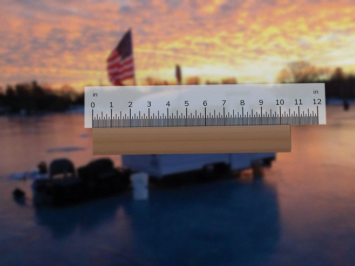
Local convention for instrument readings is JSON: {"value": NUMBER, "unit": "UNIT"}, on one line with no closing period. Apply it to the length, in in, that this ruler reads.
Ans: {"value": 10.5, "unit": "in"}
